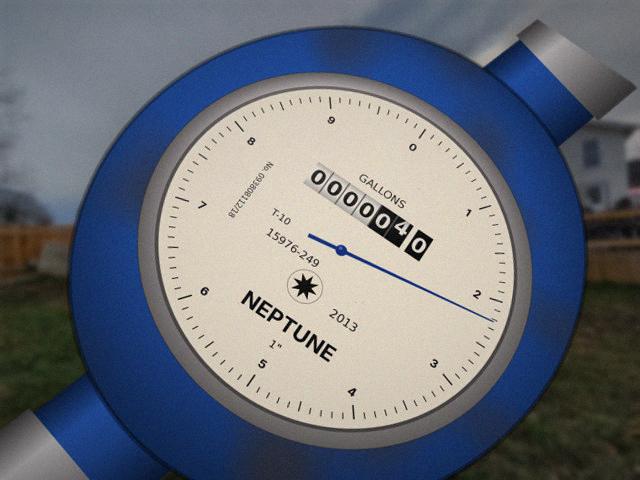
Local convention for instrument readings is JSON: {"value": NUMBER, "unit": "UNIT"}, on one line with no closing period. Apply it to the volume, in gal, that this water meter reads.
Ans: {"value": 42.2, "unit": "gal"}
